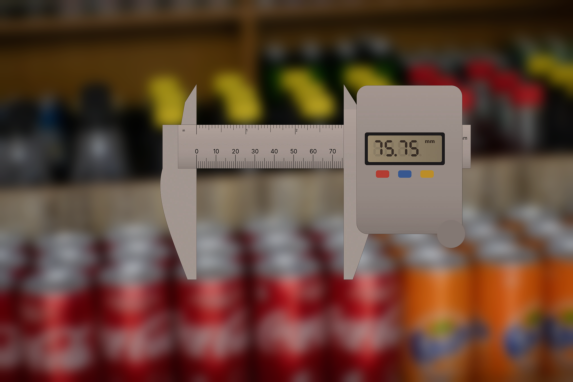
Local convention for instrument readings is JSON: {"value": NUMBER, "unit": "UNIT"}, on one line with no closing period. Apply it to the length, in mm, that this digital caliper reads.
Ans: {"value": 75.75, "unit": "mm"}
